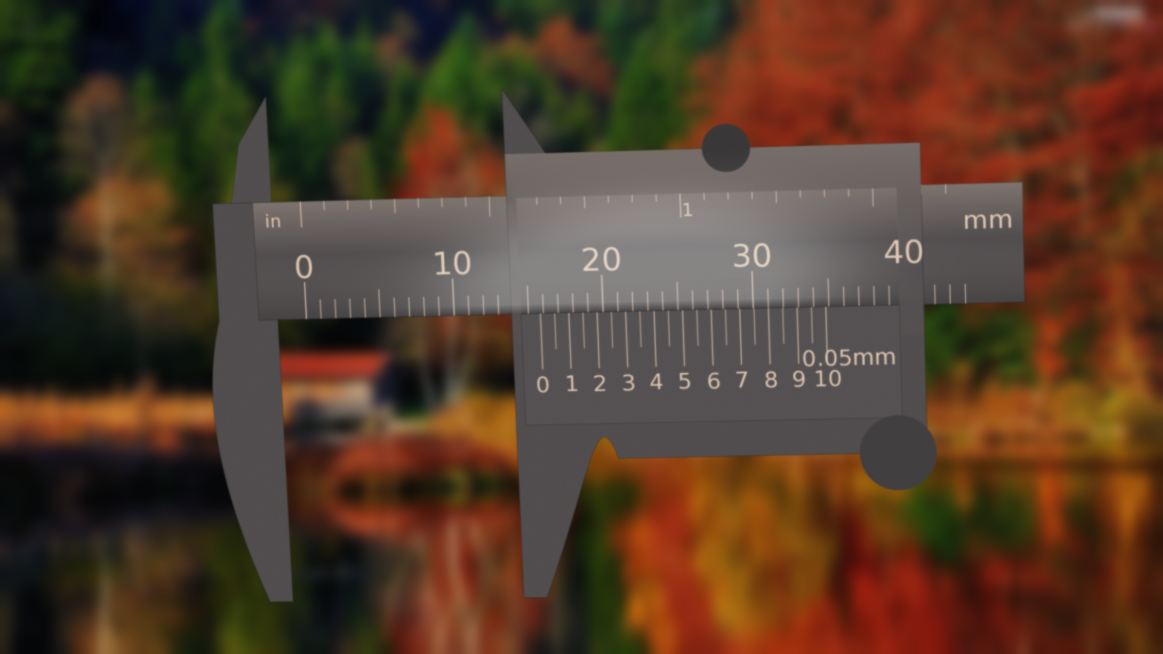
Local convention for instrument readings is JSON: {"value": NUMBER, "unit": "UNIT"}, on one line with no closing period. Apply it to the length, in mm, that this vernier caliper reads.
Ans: {"value": 15.8, "unit": "mm"}
